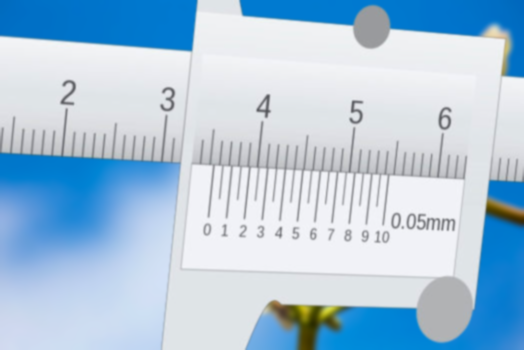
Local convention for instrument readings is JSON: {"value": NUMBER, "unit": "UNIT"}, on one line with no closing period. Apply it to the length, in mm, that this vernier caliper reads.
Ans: {"value": 35.4, "unit": "mm"}
